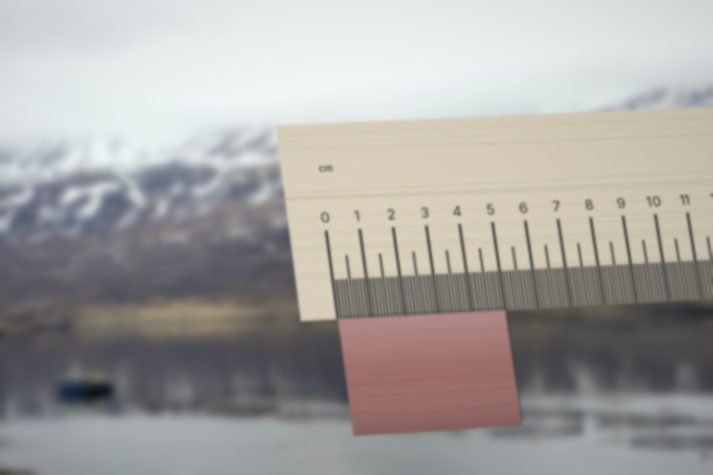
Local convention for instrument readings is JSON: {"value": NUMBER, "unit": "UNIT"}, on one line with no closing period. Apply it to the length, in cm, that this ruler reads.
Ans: {"value": 5, "unit": "cm"}
